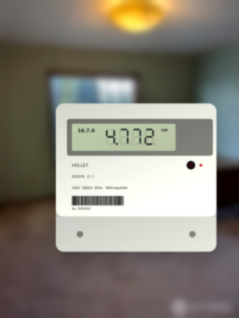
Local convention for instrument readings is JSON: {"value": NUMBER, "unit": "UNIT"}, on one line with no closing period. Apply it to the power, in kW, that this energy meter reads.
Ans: {"value": 4.772, "unit": "kW"}
